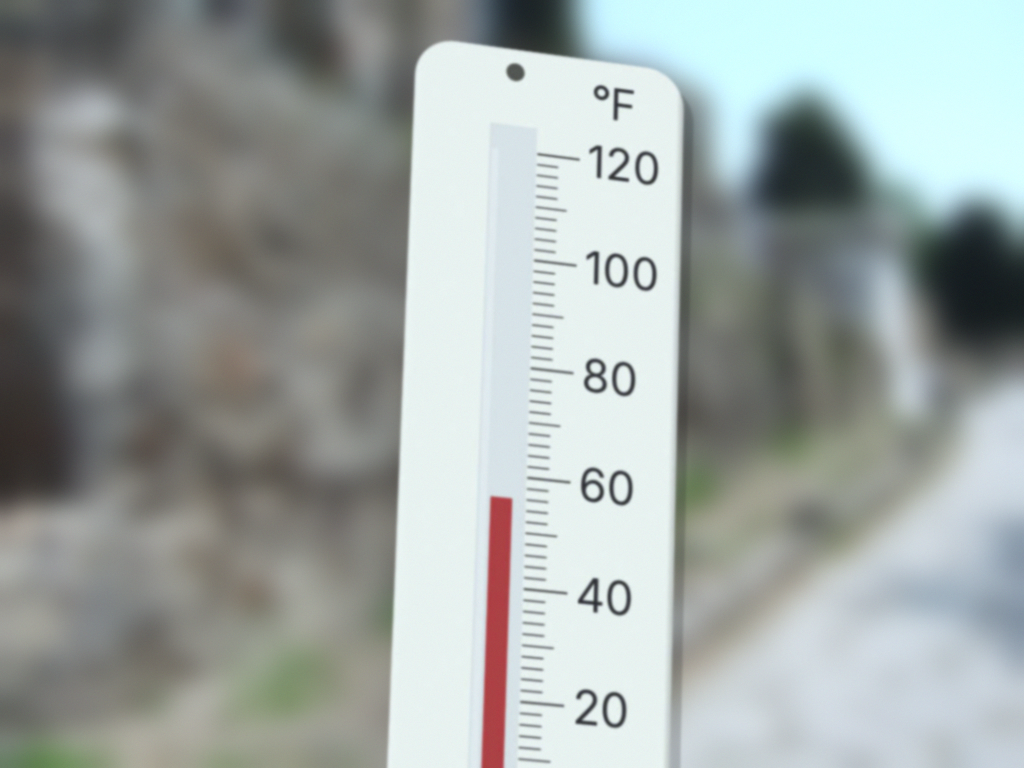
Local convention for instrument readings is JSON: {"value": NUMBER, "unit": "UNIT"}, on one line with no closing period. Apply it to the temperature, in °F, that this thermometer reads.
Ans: {"value": 56, "unit": "°F"}
